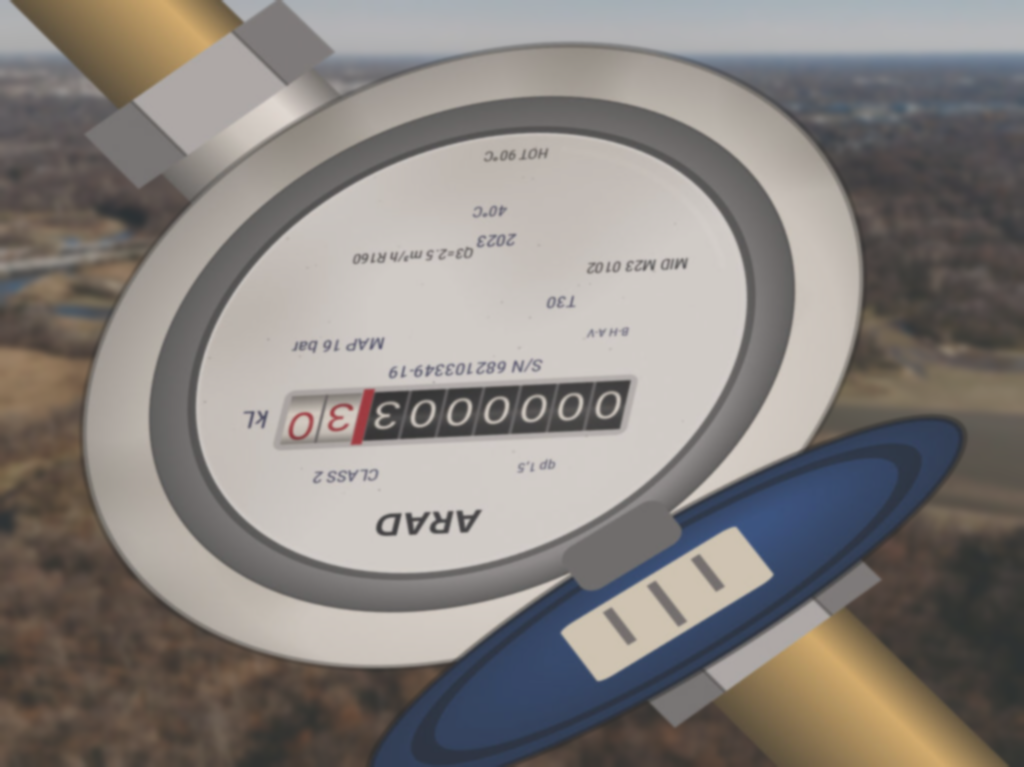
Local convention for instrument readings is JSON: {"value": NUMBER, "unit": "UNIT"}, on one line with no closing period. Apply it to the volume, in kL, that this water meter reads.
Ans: {"value": 3.30, "unit": "kL"}
